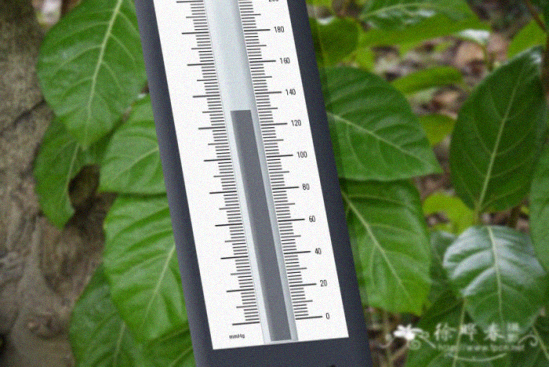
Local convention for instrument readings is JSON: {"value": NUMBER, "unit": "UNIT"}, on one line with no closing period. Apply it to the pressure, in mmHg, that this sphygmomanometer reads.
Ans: {"value": 130, "unit": "mmHg"}
